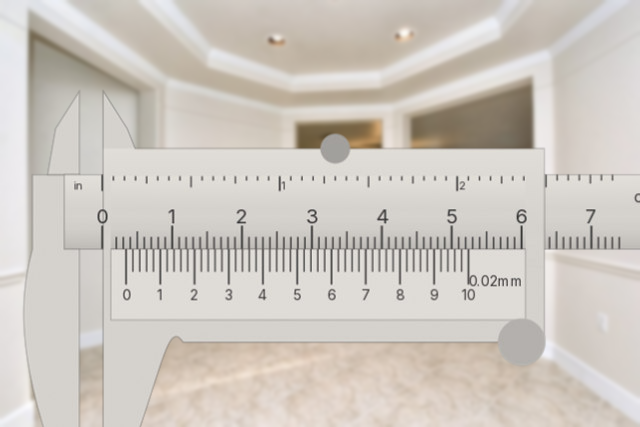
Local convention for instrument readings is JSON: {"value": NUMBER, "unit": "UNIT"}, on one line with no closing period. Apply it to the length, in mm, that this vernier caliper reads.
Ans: {"value": 3.4, "unit": "mm"}
